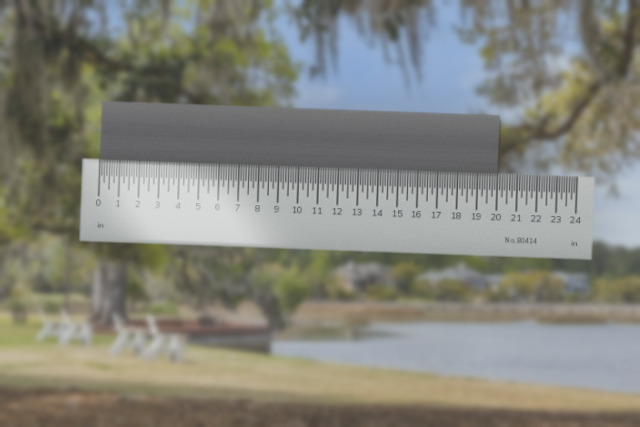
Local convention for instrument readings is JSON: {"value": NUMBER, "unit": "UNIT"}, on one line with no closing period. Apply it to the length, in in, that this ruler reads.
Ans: {"value": 20, "unit": "in"}
